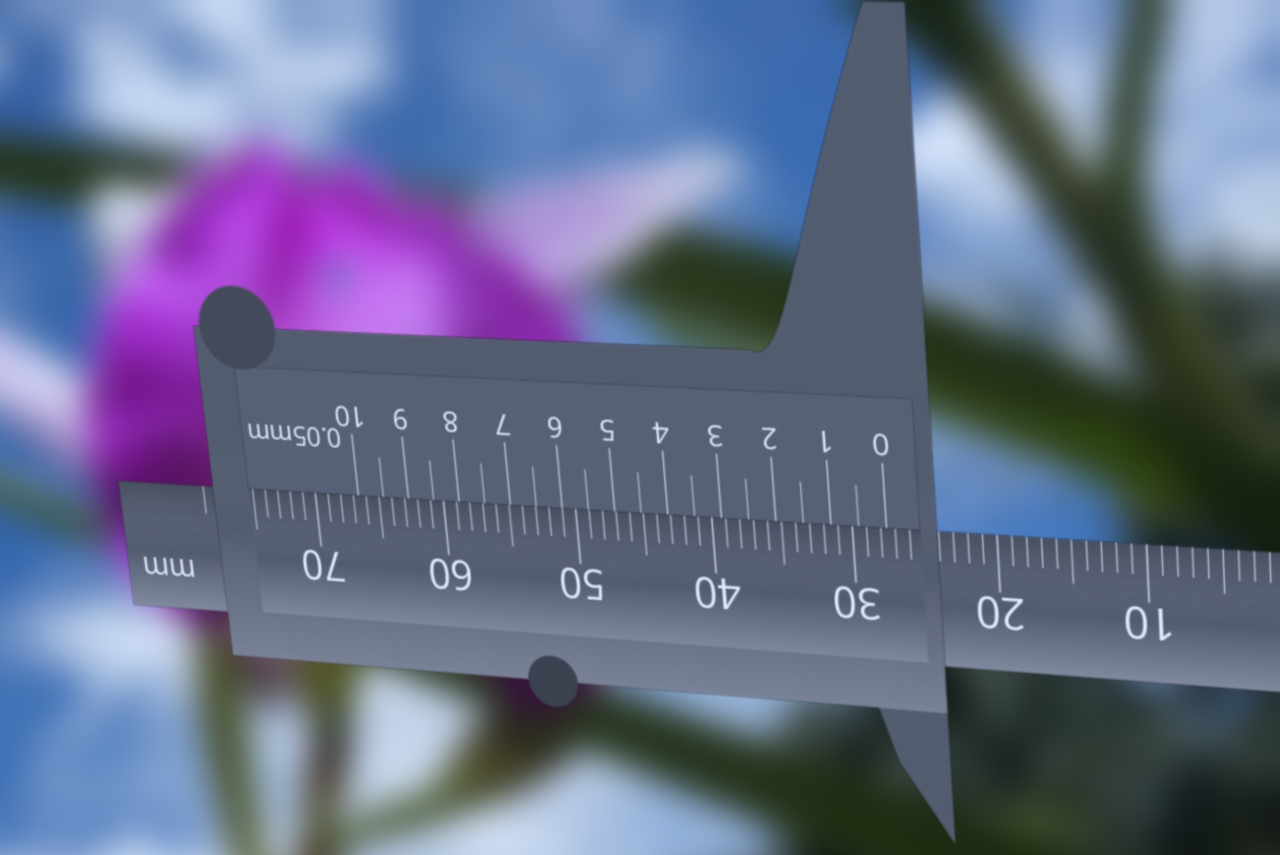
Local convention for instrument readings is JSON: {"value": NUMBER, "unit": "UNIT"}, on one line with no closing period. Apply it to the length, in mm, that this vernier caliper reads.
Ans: {"value": 27.6, "unit": "mm"}
